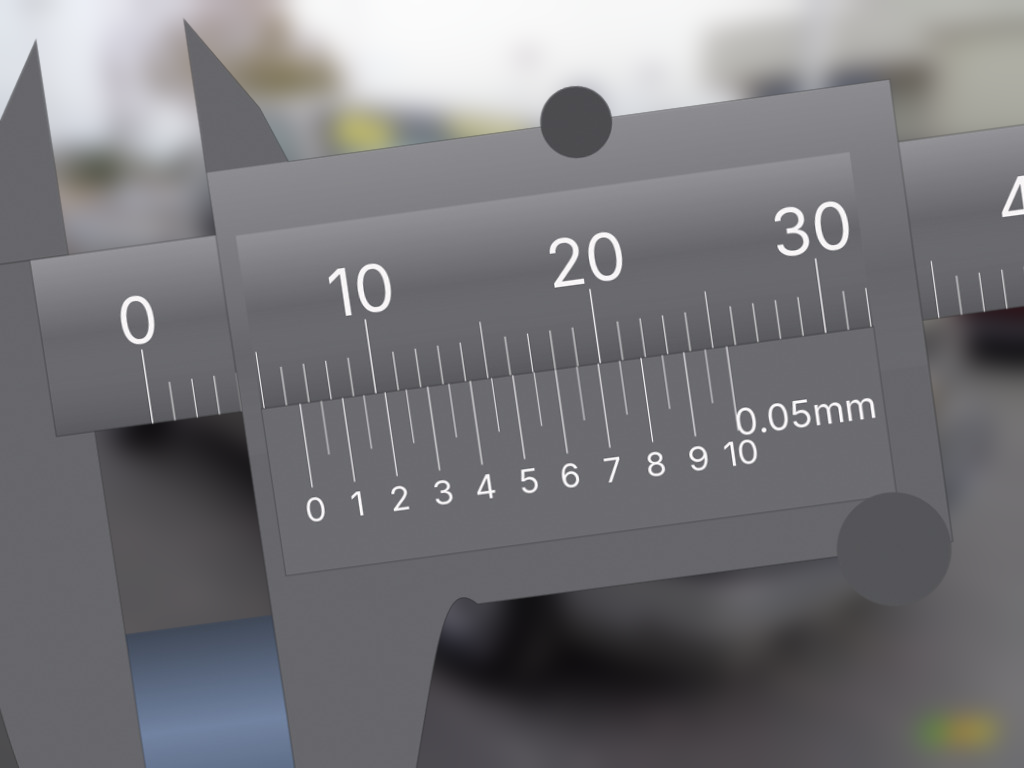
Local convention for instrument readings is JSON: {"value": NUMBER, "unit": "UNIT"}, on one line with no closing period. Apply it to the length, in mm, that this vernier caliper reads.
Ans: {"value": 6.6, "unit": "mm"}
